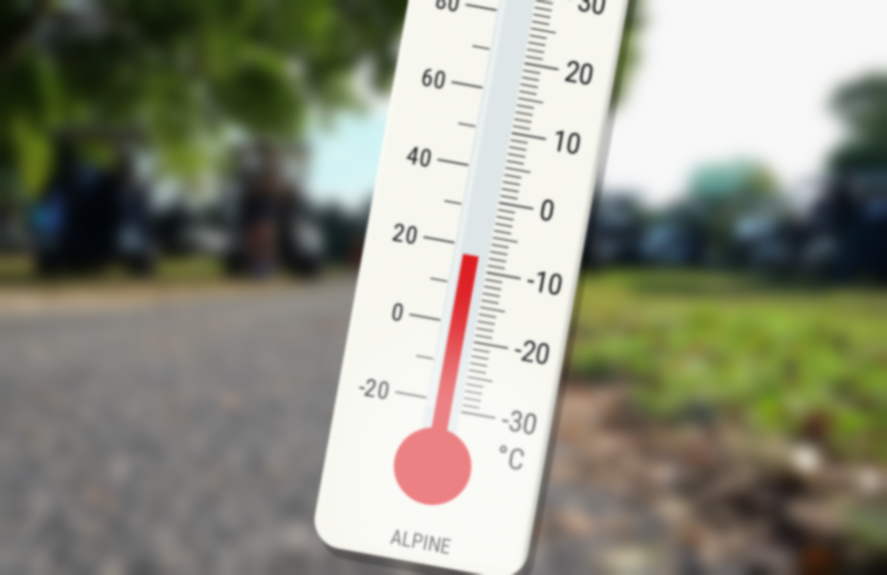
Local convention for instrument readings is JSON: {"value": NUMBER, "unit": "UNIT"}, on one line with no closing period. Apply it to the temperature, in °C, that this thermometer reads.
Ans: {"value": -8, "unit": "°C"}
